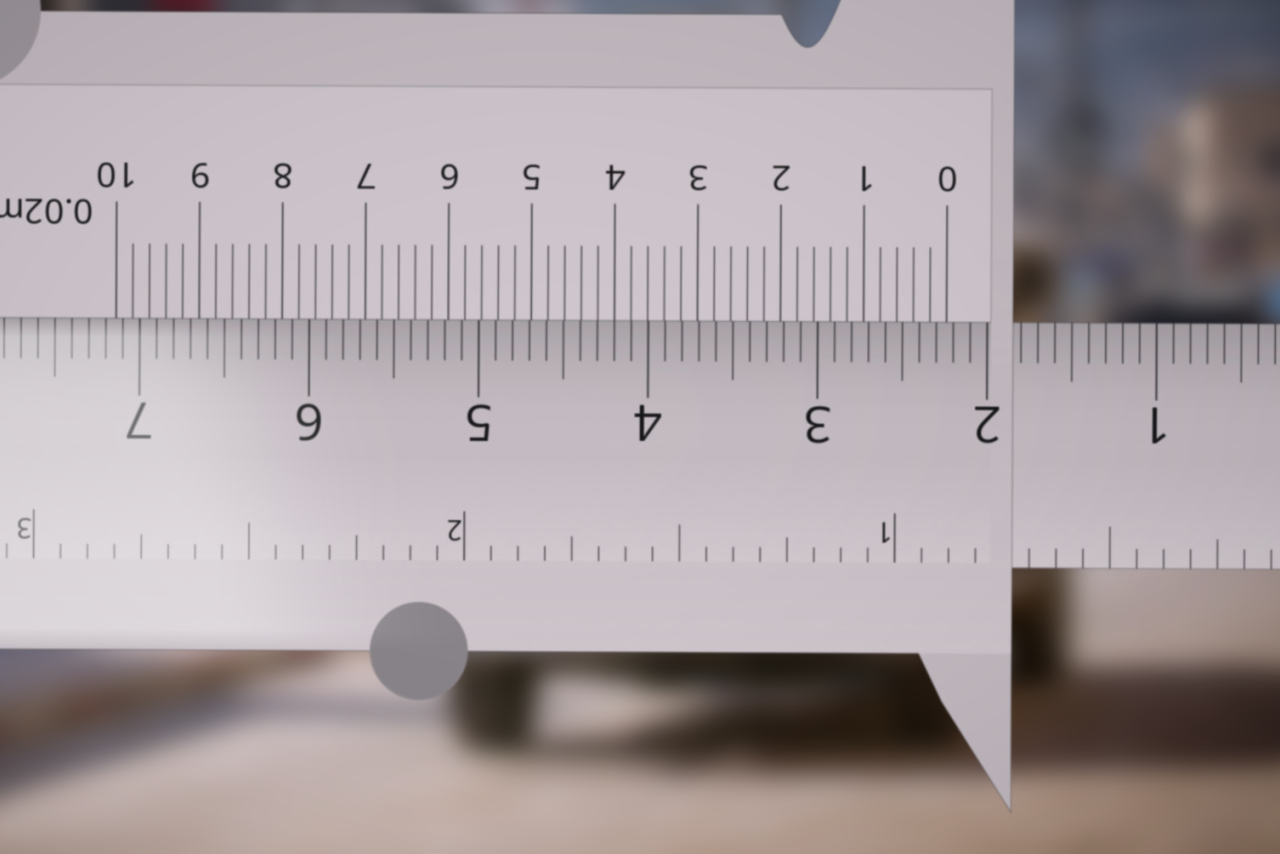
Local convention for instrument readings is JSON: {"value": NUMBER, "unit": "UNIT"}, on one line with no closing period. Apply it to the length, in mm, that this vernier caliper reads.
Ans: {"value": 22.4, "unit": "mm"}
